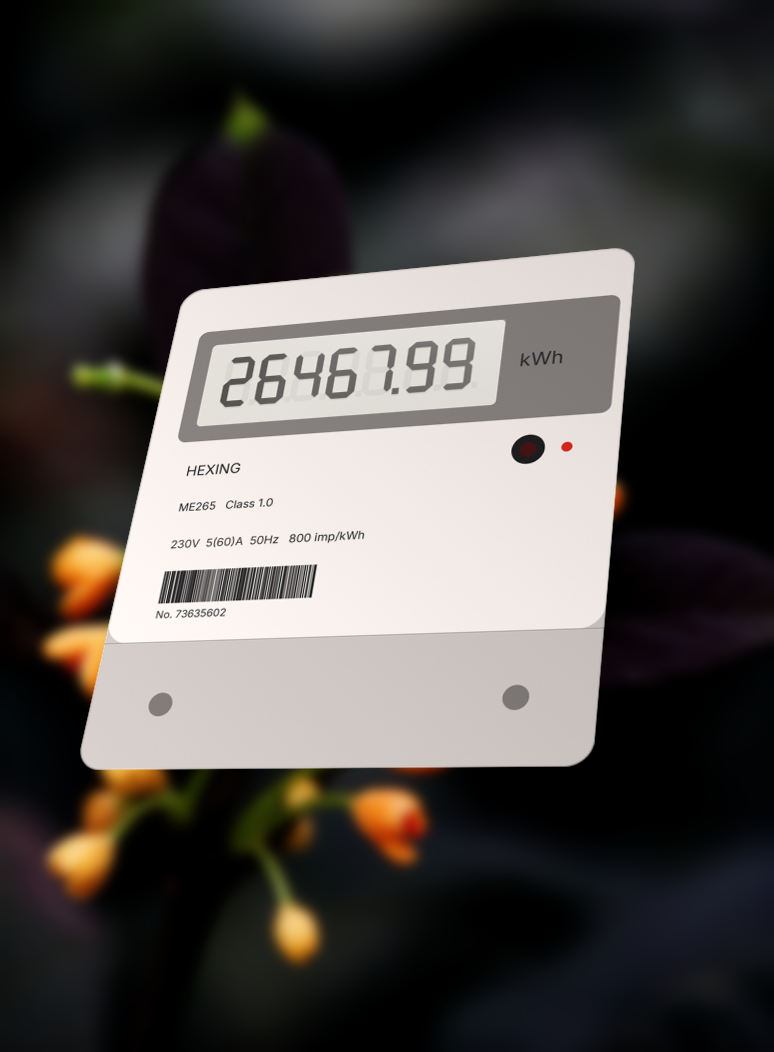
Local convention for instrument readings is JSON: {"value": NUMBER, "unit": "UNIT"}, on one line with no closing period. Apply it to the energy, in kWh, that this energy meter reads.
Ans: {"value": 26467.99, "unit": "kWh"}
